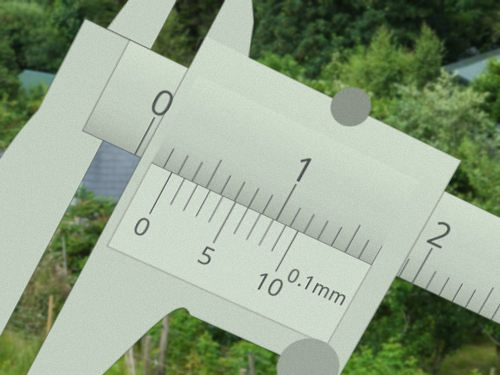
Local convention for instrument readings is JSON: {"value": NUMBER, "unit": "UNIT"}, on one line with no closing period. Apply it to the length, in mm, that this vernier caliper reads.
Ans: {"value": 2.6, "unit": "mm"}
